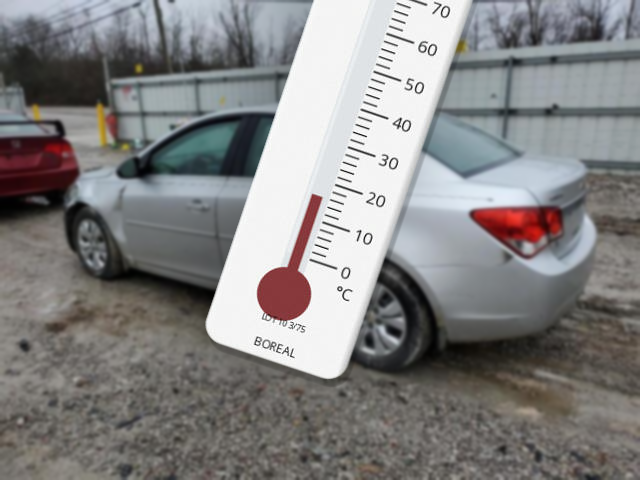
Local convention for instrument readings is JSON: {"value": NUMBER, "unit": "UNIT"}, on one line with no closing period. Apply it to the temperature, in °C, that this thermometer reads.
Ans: {"value": 16, "unit": "°C"}
